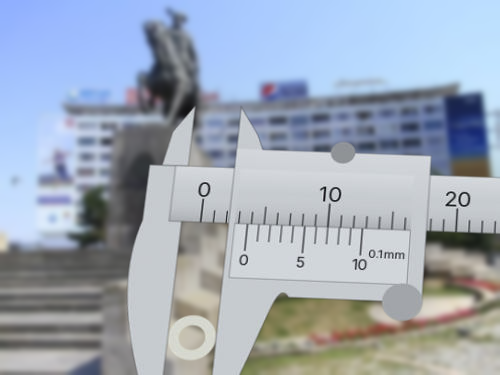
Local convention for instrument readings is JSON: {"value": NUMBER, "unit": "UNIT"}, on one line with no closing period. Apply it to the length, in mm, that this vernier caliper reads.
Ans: {"value": 3.7, "unit": "mm"}
